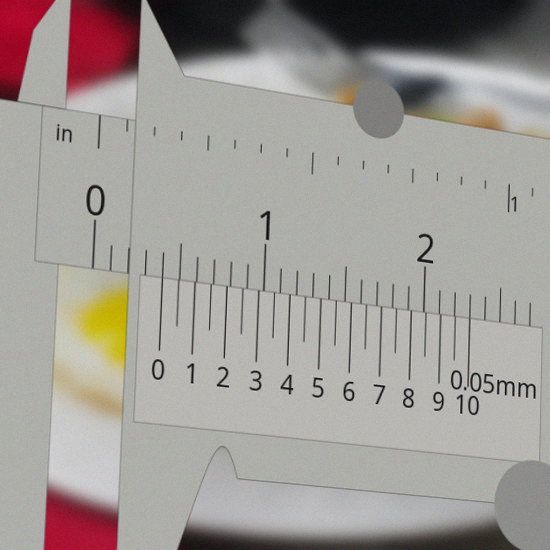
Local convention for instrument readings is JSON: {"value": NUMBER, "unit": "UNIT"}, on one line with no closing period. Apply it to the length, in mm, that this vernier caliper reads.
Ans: {"value": 4.0, "unit": "mm"}
